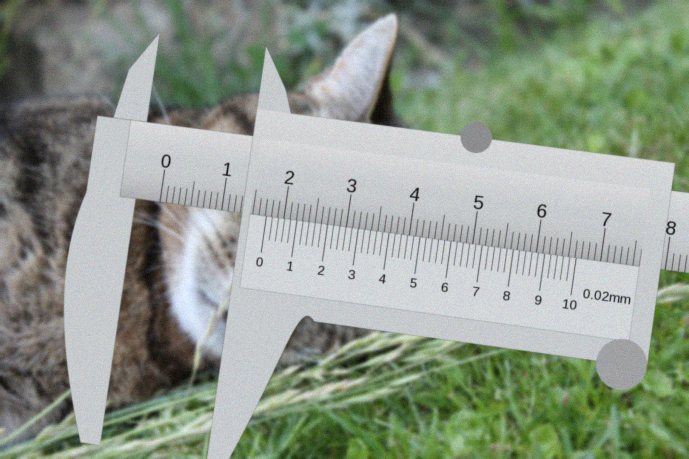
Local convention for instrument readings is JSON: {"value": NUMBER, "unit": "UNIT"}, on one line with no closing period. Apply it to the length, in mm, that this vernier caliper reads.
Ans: {"value": 17.2, "unit": "mm"}
